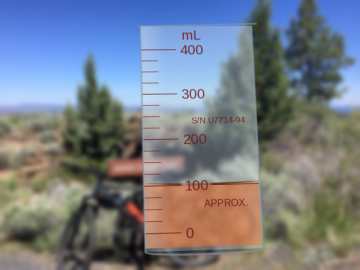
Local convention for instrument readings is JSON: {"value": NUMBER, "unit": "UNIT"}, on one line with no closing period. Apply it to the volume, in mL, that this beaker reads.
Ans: {"value": 100, "unit": "mL"}
